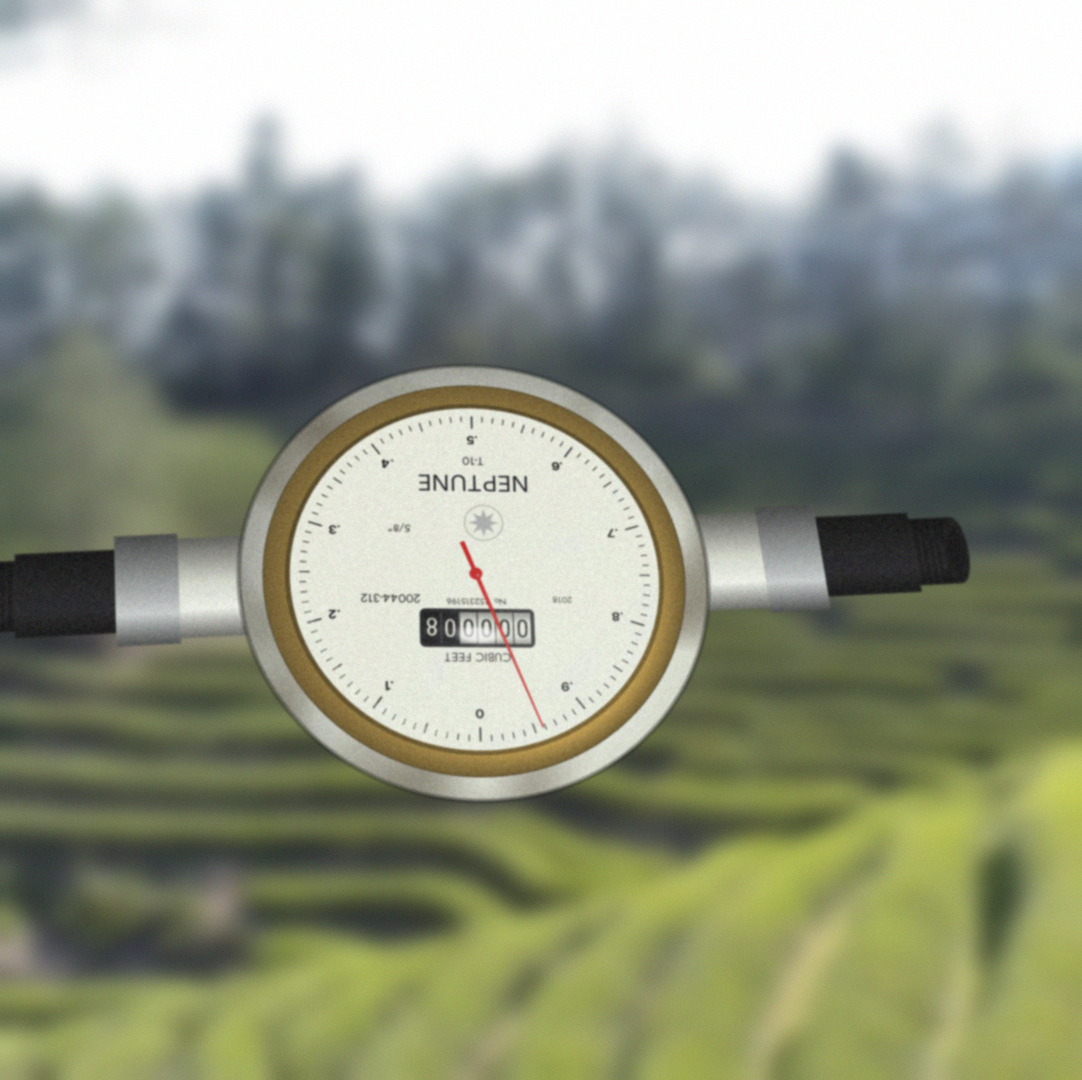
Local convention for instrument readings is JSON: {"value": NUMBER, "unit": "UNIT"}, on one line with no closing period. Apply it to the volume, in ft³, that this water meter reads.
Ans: {"value": 7.94, "unit": "ft³"}
